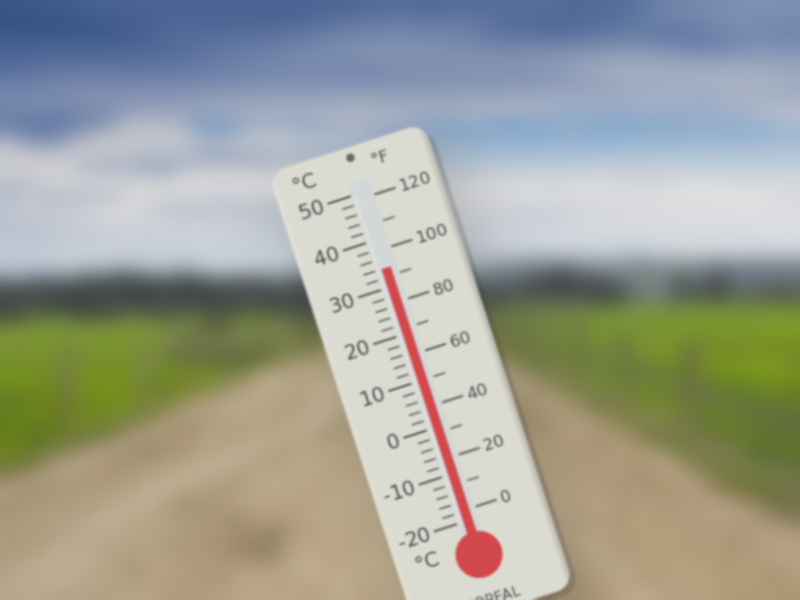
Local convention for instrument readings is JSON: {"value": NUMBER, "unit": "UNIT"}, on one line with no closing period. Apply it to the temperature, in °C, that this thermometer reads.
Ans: {"value": 34, "unit": "°C"}
